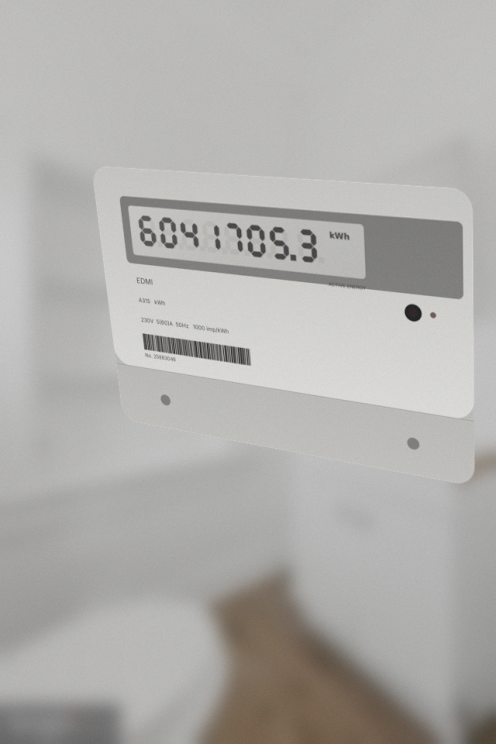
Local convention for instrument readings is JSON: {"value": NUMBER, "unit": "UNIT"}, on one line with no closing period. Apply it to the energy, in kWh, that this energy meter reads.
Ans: {"value": 6041705.3, "unit": "kWh"}
